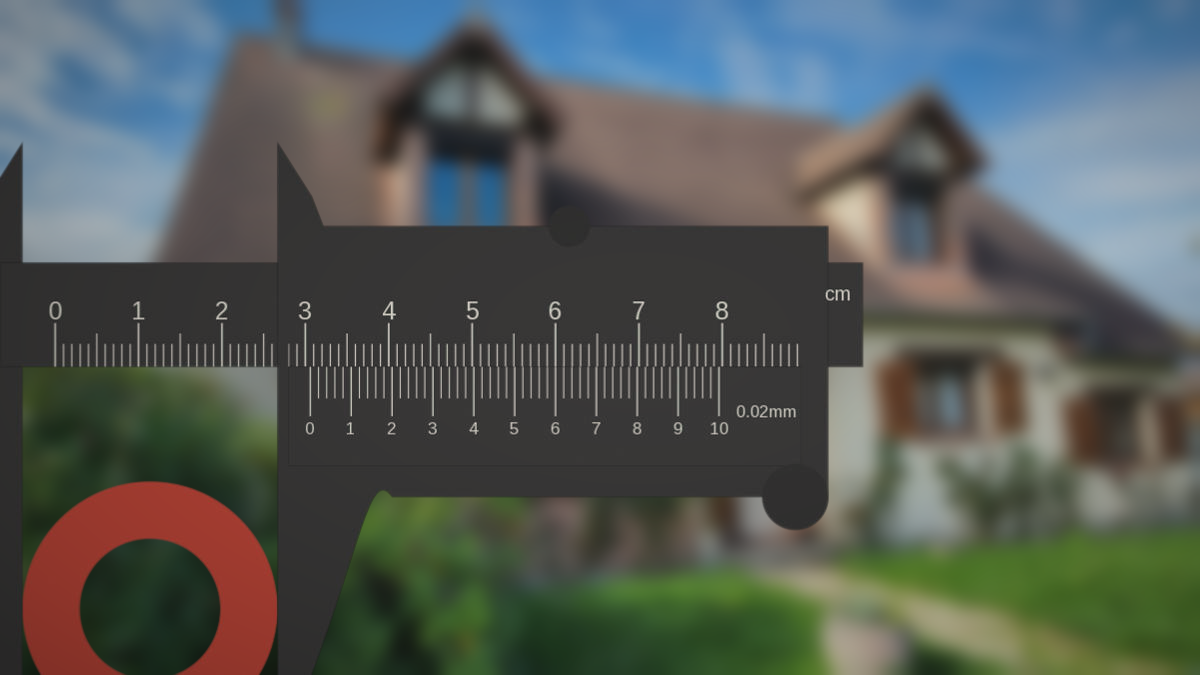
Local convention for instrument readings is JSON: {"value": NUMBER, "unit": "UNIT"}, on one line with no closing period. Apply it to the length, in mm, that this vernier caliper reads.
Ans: {"value": 30.6, "unit": "mm"}
